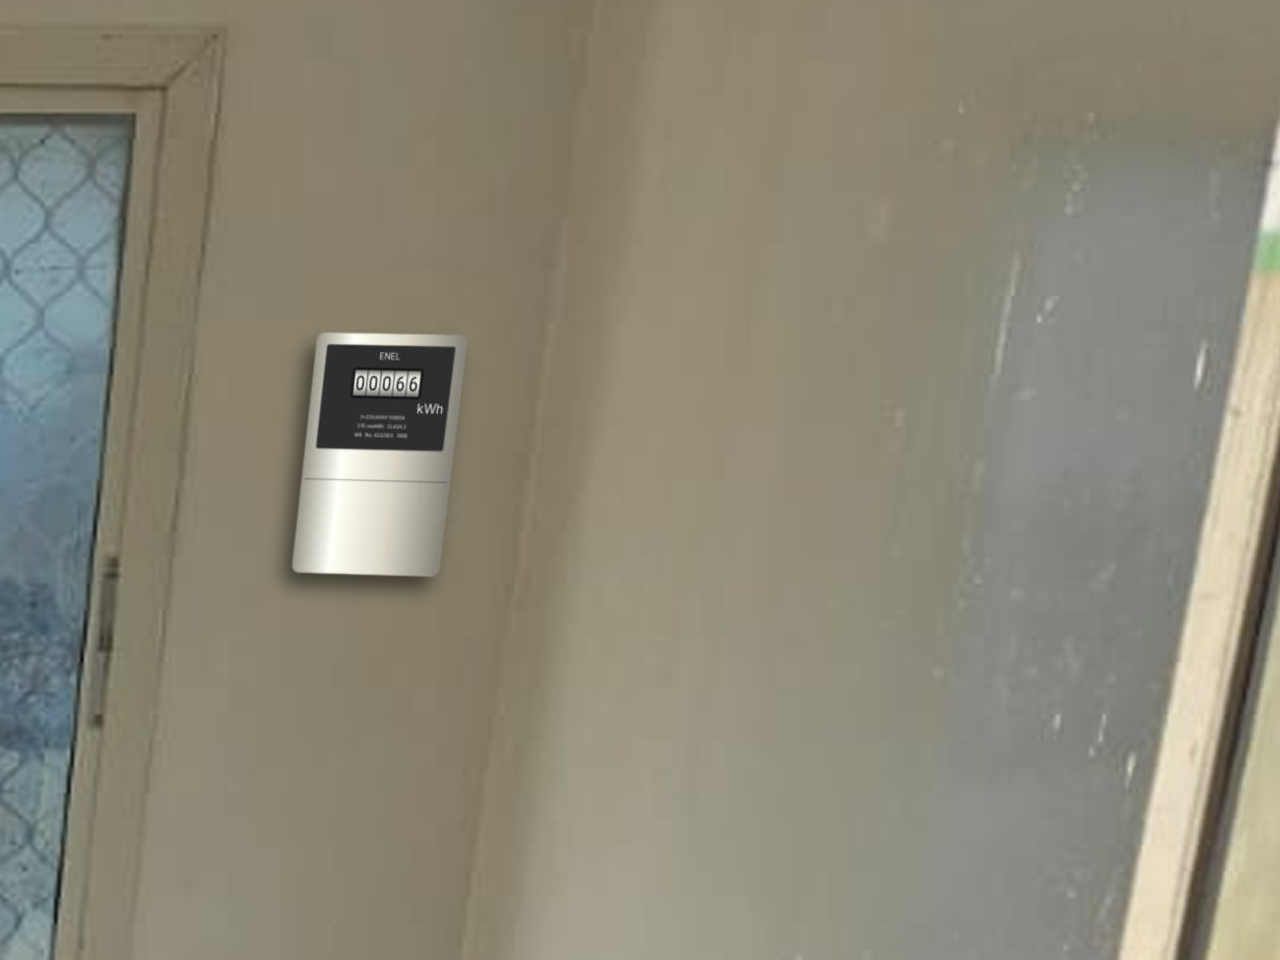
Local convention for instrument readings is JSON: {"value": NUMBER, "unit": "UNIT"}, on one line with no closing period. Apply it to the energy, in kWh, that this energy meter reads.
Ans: {"value": 66, "unit": "kWh"}
